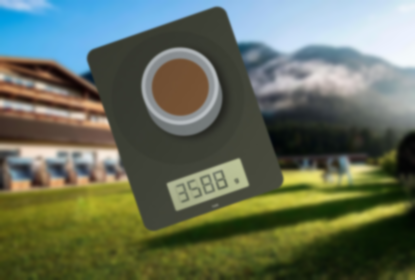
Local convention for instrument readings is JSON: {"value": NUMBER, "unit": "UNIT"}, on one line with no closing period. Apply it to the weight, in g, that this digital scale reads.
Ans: {"value": 3588, "unit": "g"}
